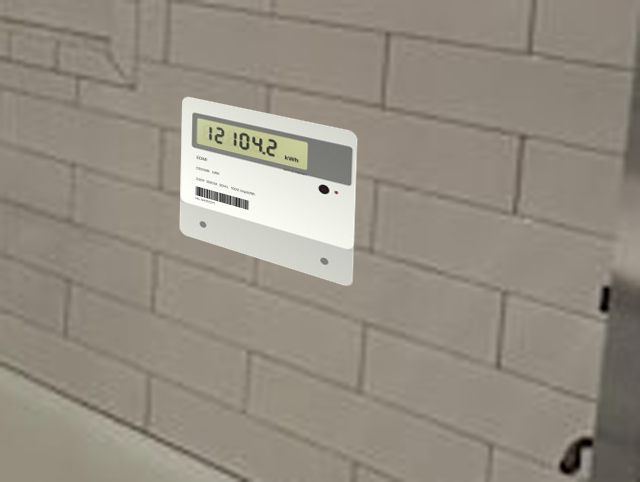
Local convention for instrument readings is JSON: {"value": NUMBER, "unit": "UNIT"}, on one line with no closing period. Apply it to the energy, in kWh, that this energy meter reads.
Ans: {"value": 12104.2, "unit": "kWh"}
